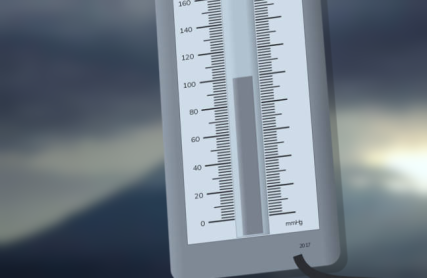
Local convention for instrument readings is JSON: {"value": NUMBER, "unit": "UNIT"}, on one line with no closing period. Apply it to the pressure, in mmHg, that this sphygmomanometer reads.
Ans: {"value": 100, "unit": "mmHg"}
